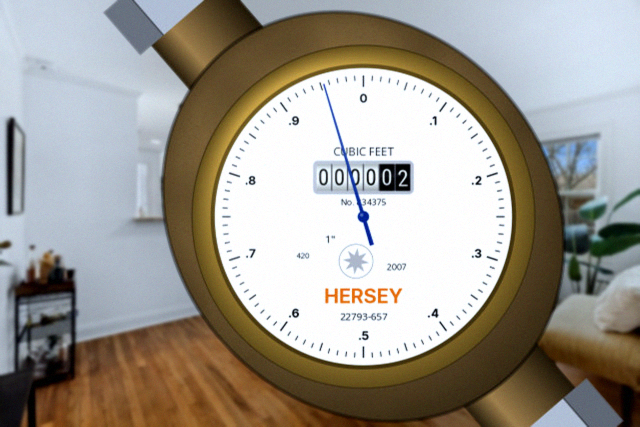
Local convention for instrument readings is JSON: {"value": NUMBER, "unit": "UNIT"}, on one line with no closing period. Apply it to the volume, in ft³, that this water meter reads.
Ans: {"value": 1.95, "unit": "ft³"}
